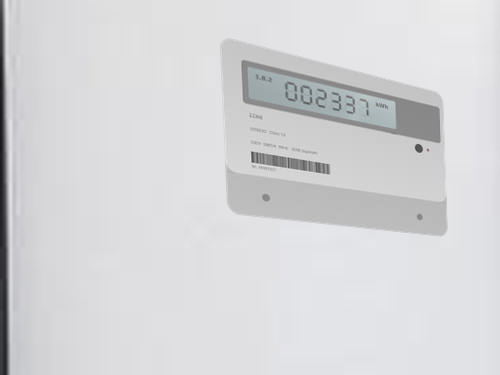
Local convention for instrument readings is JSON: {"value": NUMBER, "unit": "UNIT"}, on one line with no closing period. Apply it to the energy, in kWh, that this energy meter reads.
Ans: {"value": 2337, "unit": "kWh"}
